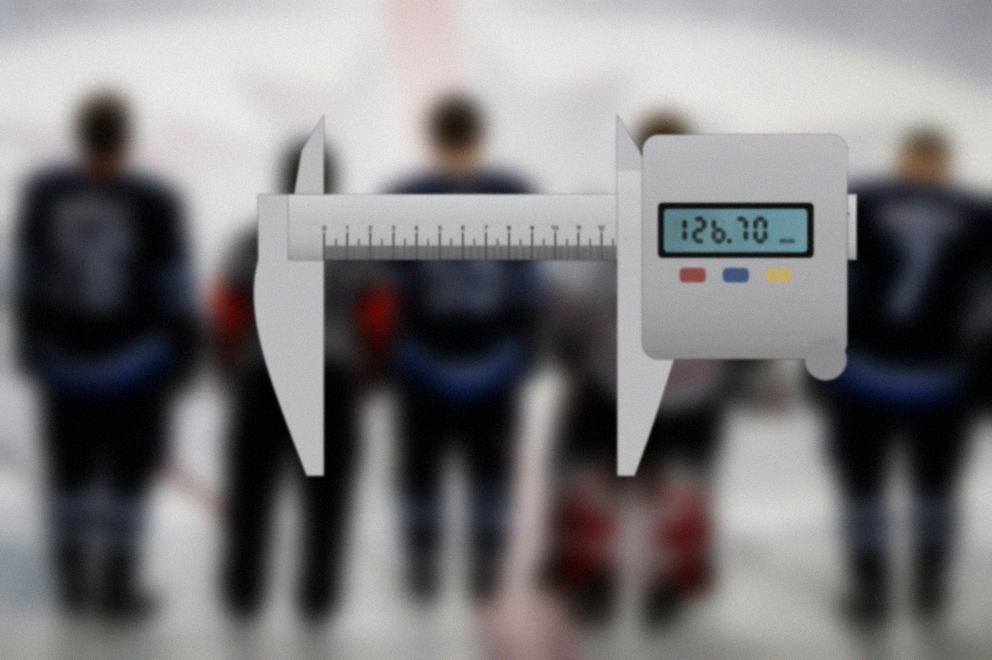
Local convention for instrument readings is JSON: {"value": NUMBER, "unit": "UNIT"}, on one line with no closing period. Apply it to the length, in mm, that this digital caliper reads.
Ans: {"value": 126.70, "unit": "mm"}
